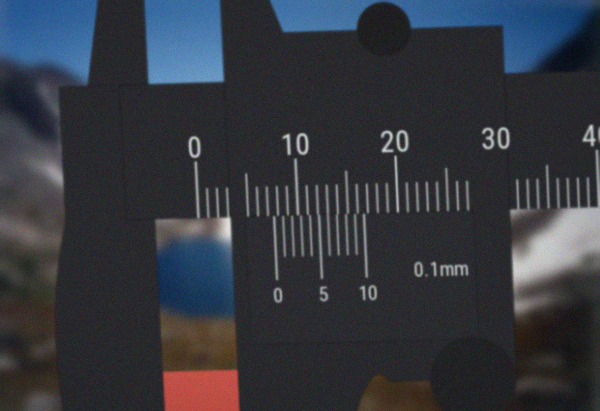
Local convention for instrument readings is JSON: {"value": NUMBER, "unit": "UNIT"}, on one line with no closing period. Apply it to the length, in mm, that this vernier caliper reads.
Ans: {"value": 7.6, "unit": "mm"}
